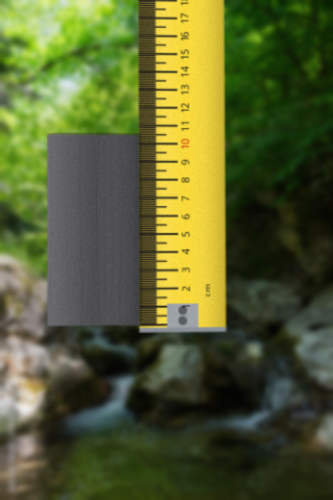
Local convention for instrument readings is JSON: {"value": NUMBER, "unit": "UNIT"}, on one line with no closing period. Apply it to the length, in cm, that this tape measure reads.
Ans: {"value": 10.5, "unit": "cm"}
